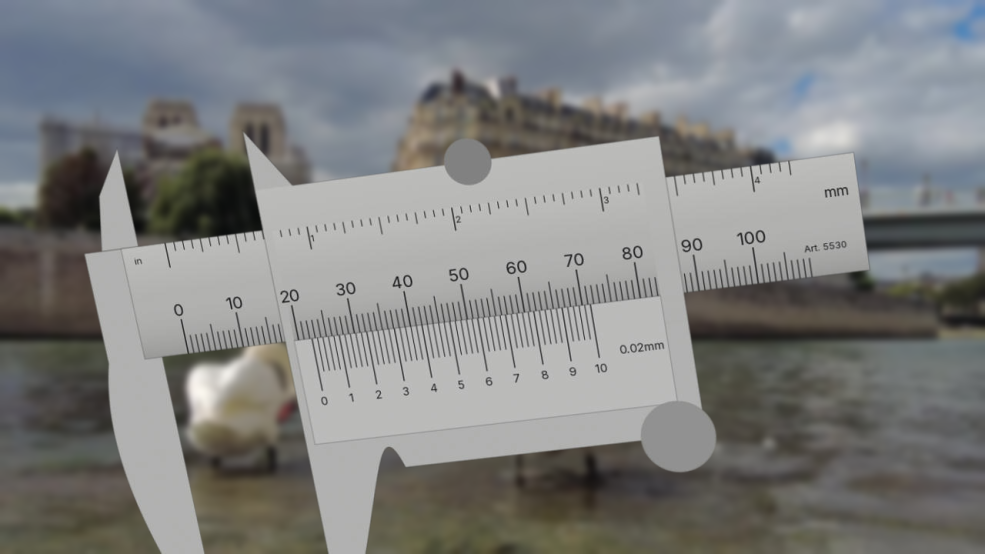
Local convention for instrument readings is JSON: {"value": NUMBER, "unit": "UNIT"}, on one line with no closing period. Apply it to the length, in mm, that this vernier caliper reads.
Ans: {"value": 22.4, "unit": "mm"}
